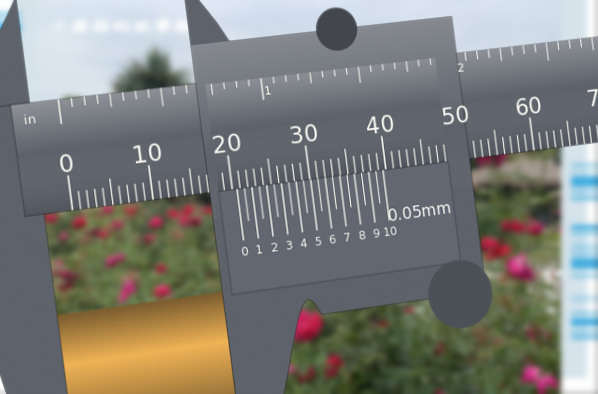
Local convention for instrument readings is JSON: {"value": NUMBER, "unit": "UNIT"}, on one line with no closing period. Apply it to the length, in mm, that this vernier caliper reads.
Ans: {"value": 20.6, "unit": "mm"}
